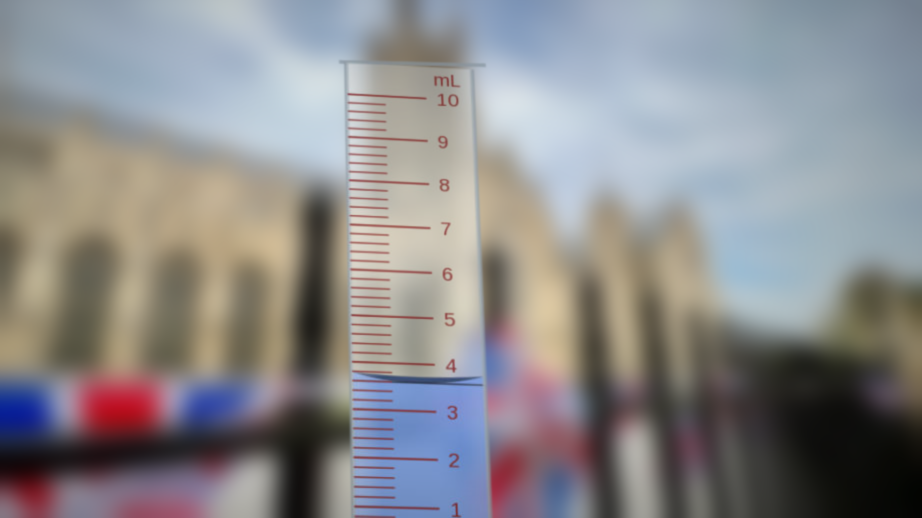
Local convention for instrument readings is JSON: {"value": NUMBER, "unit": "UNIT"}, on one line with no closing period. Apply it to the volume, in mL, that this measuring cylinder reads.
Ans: {"value": 3.6, "unit": "mL"}
